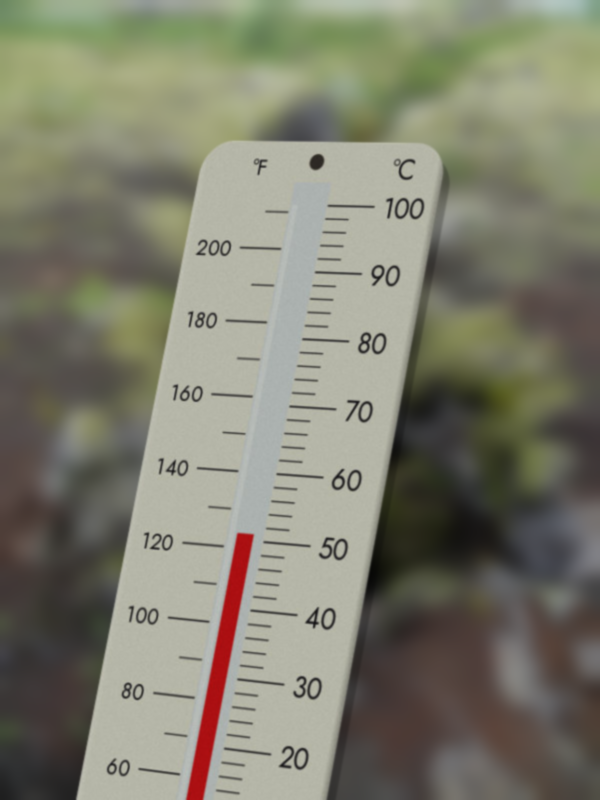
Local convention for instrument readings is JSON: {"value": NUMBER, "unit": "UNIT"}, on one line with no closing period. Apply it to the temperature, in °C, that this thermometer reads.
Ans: {"value": 51, "unit": "°C"}
